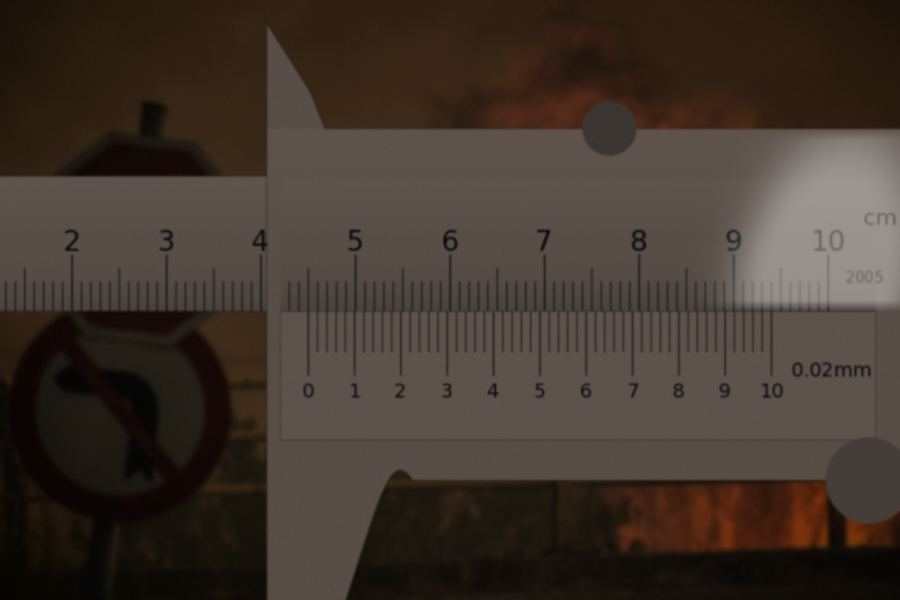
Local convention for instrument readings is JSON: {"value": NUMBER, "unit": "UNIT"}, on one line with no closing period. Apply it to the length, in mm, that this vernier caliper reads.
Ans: {"value": 45.0, "unit": "mm"}
